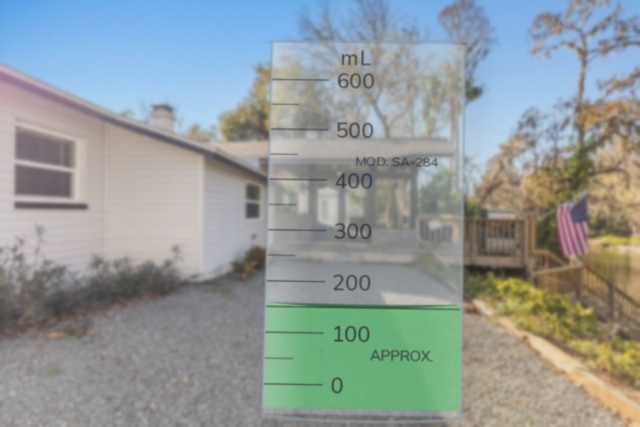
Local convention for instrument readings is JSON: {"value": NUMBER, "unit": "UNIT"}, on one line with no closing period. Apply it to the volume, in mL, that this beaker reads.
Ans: {"value": 150, "unit": "mL"}
